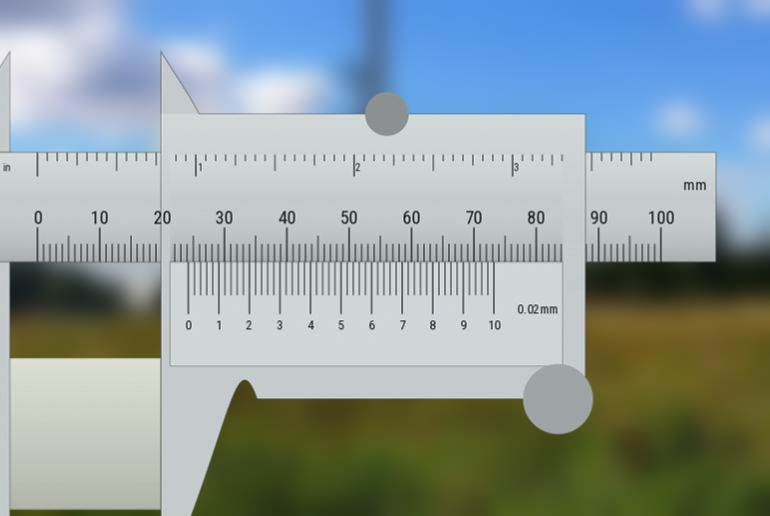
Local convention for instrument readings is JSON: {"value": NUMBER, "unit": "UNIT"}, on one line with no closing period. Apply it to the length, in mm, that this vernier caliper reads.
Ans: {"value": 24.2, "unit": "mm"}
